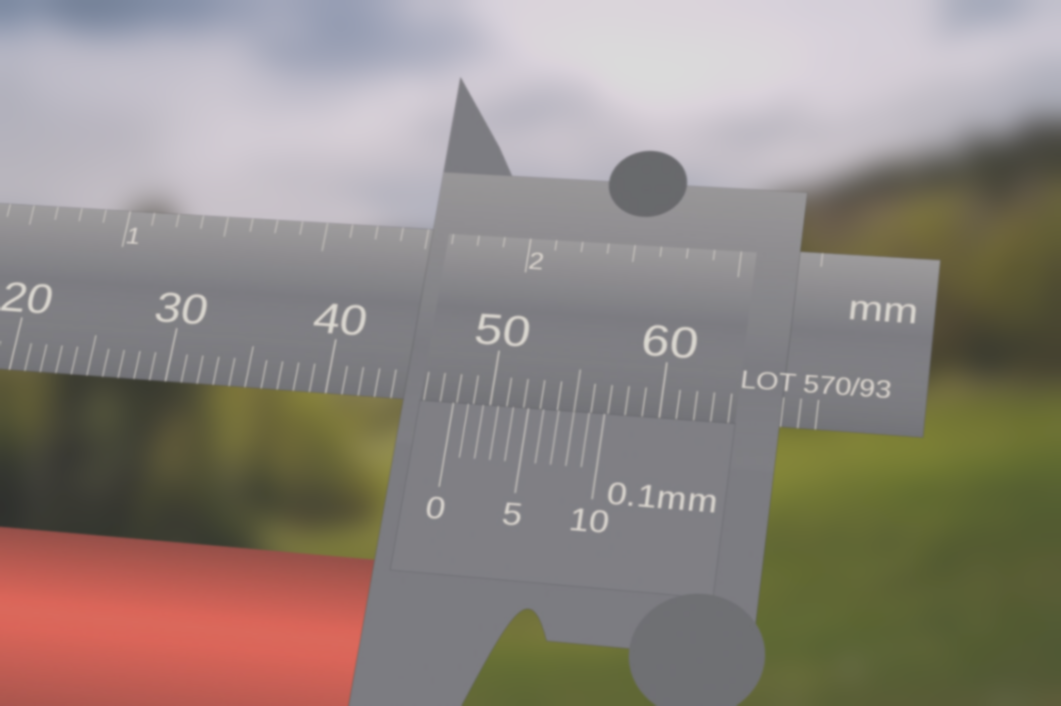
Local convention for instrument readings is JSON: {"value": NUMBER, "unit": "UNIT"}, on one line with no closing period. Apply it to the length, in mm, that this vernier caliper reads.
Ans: {"value": 47.8, "unit": "mm"}
